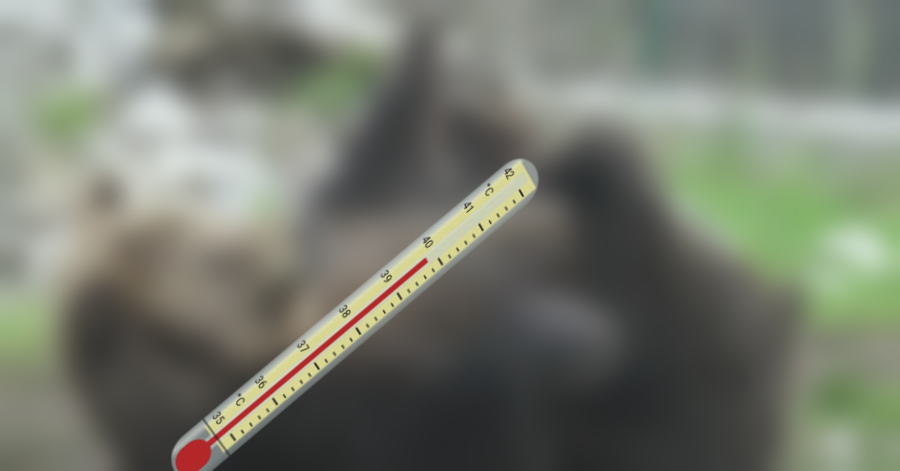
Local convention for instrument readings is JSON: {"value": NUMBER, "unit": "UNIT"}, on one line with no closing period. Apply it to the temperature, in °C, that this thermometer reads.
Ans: {"value": 39.8, "unit": "°C"}
